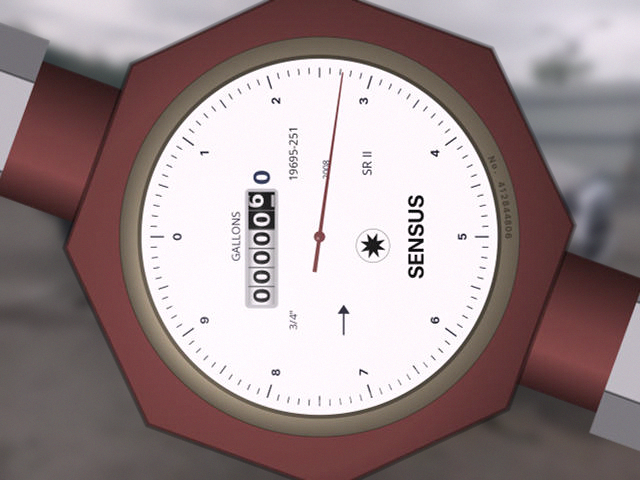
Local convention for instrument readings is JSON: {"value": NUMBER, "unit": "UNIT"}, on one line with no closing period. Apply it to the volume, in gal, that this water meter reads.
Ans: {"value": 62.7, "unit": "gal"}
